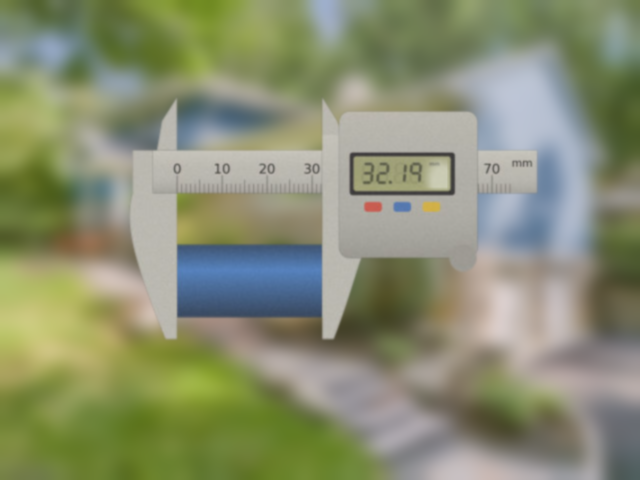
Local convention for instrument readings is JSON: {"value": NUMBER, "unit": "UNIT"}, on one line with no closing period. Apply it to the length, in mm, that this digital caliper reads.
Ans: {"value": 32.19, "unit": "mm"}
